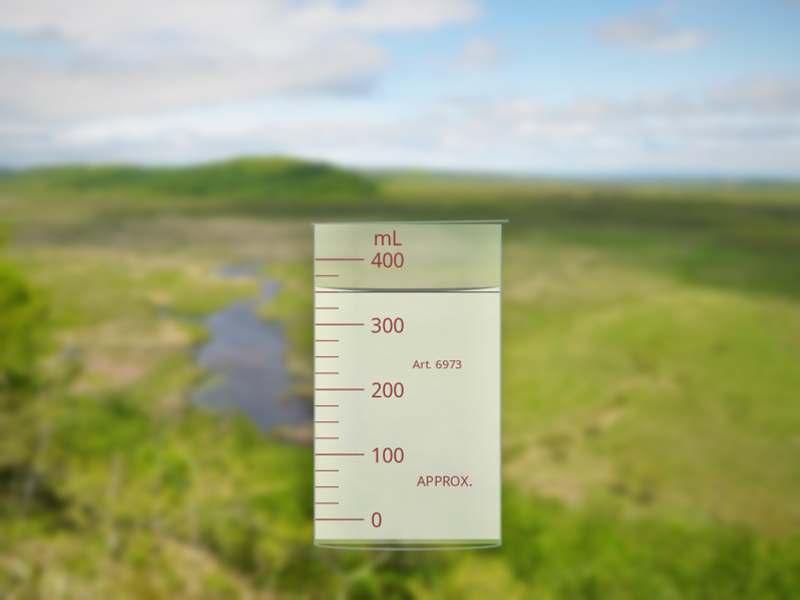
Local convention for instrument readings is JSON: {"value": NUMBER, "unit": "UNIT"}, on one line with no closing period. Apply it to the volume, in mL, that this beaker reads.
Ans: {"value": 350, "unit": "mL"}
